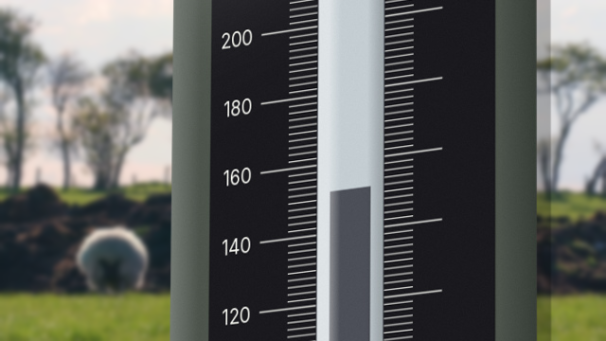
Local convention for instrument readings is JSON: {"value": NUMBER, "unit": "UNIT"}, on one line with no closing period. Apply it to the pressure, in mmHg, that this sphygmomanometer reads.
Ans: {"value": 152, "unit": "mmHg"}
